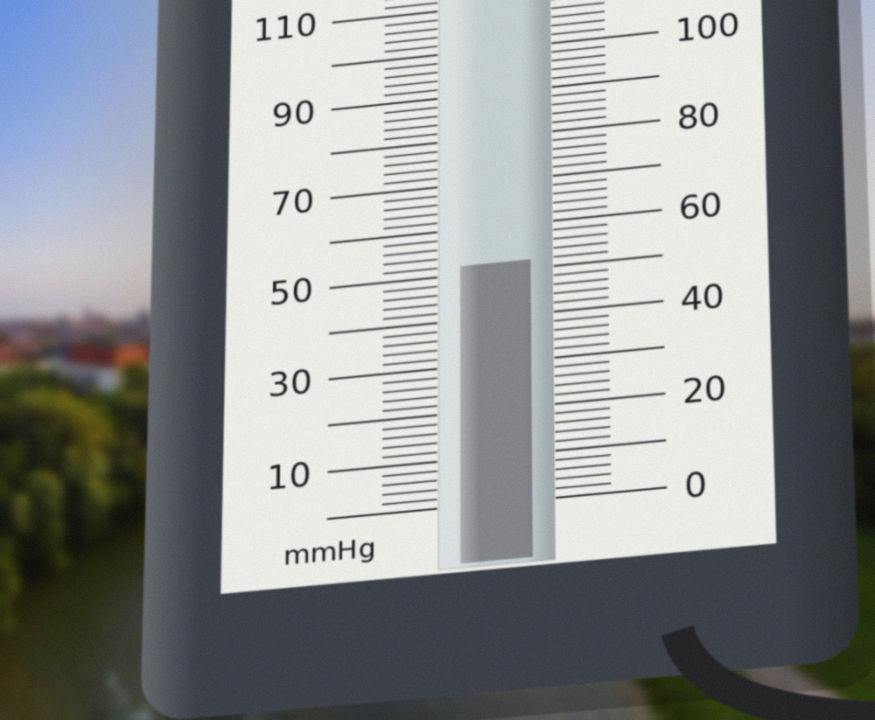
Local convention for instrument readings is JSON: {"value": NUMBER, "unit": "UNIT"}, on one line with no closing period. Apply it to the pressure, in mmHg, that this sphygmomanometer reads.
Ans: {"value": 52, "unit": "mmHg"}
